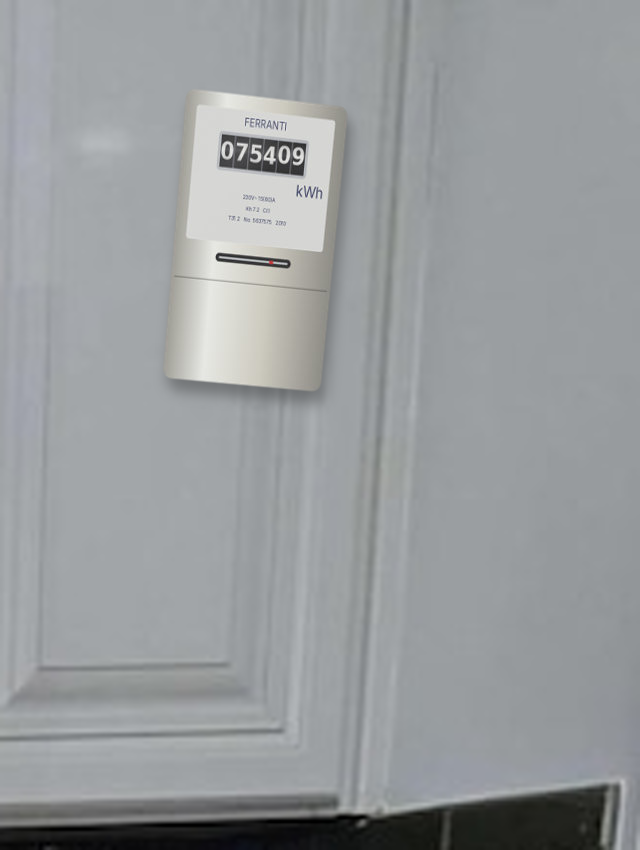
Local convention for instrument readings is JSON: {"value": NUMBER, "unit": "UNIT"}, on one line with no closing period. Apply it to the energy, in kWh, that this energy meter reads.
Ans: {"value": 75409, "unit": "kWh"}
